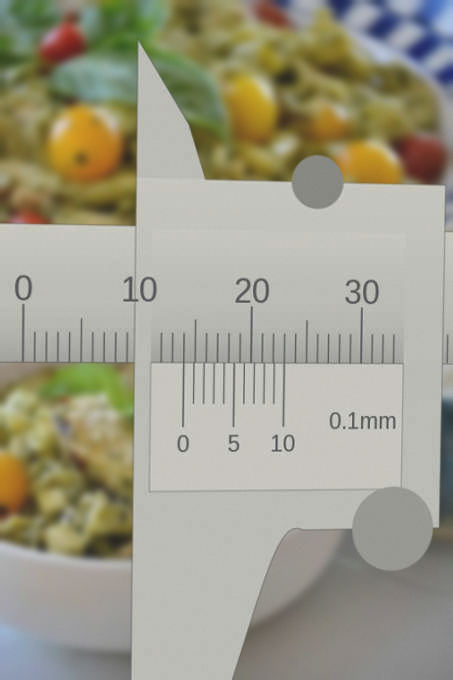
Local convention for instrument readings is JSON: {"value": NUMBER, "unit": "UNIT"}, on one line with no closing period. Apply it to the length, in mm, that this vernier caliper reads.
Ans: {"value": 14.0, "unit": "mm"}
